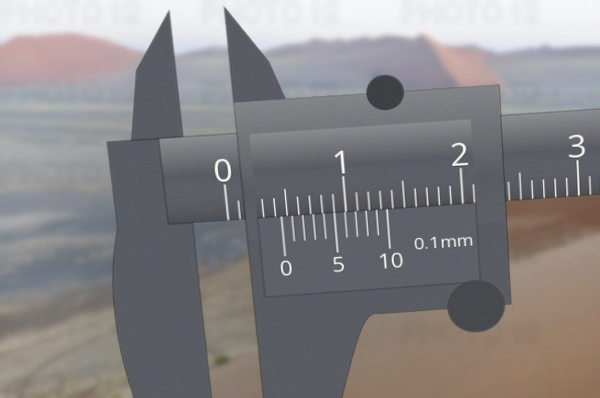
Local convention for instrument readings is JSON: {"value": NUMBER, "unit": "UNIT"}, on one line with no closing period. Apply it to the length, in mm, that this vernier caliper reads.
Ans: {"value": 4.5, "unit": "mm"}
